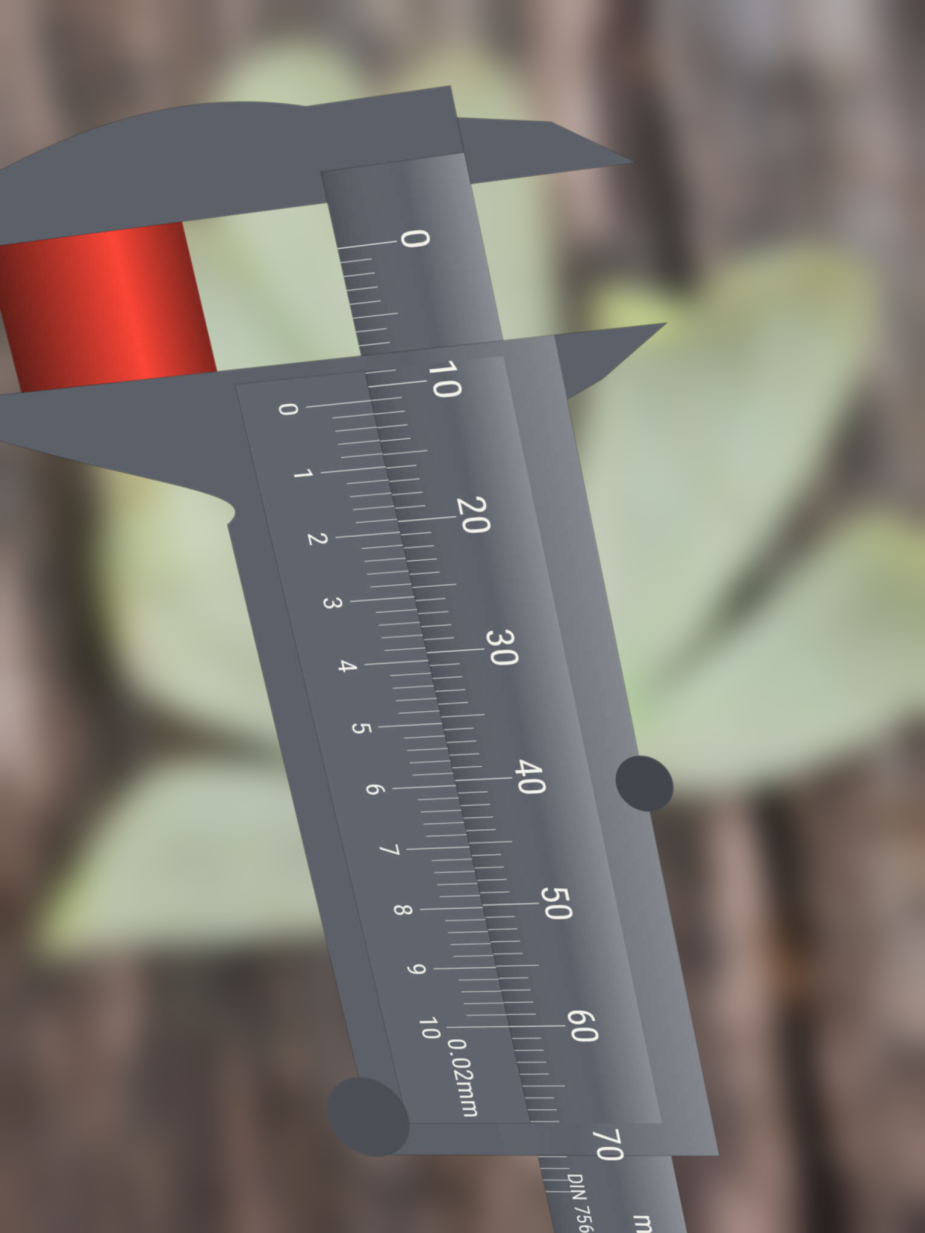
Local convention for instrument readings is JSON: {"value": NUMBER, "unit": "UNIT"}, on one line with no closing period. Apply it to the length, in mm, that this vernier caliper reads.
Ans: {"value": 11.0, "unit": "mm"}
